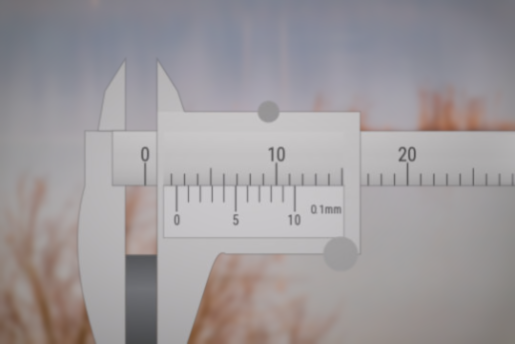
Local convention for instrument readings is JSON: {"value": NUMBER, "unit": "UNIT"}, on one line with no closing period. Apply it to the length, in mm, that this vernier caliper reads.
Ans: {"value": 2.4, "unit": "mm"}
